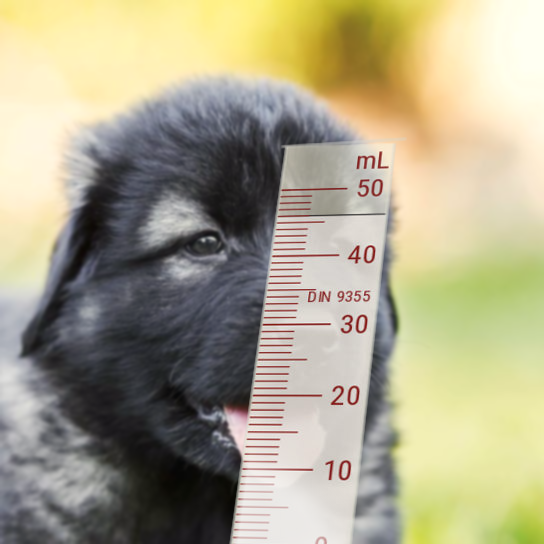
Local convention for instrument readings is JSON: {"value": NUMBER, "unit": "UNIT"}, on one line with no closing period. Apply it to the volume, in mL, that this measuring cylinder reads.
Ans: {"value": 46, "unit": "mL"}
